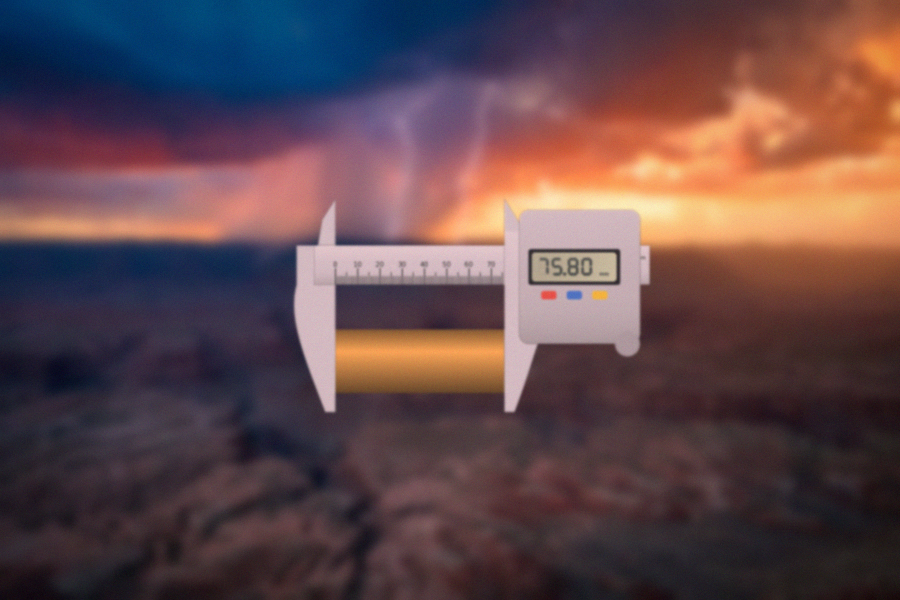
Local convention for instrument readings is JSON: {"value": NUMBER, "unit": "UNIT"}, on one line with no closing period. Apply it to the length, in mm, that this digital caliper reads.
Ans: {"value": 75.80, "unit": "mm"}
